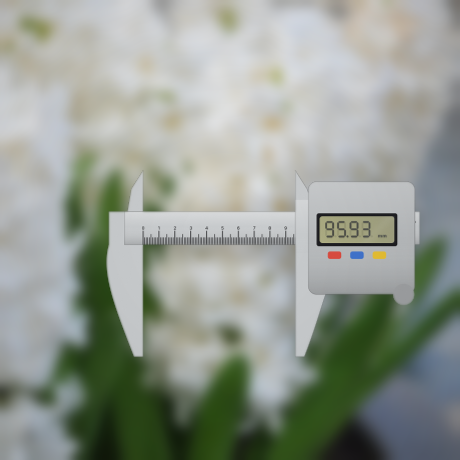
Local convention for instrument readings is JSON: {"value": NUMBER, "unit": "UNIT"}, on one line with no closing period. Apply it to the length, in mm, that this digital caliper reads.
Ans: {"value": 95.93, "unit": "mm"}
